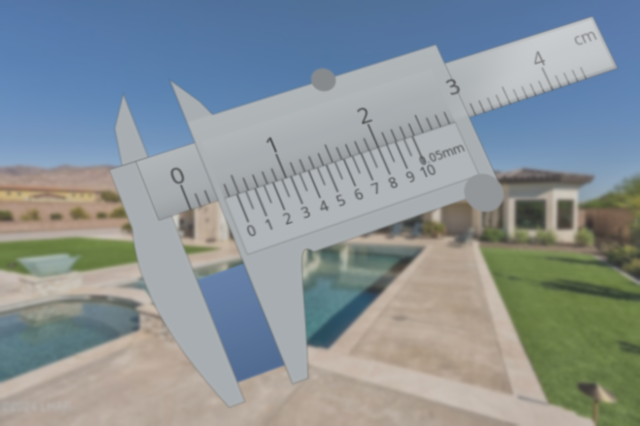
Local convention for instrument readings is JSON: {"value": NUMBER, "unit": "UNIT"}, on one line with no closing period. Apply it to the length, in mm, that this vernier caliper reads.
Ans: {"value": 4.8, "unit": "mm"}
